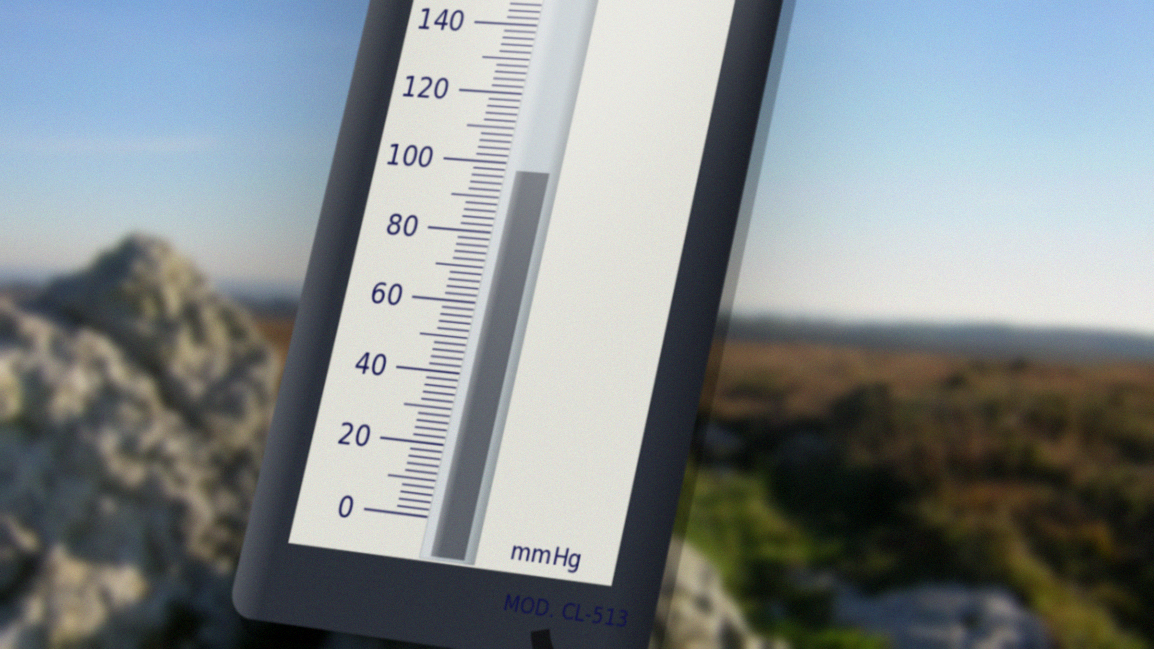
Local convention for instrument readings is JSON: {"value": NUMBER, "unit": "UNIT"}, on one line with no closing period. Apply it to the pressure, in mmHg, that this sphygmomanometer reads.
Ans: {"value": 98, "unit": "mmHg"}
